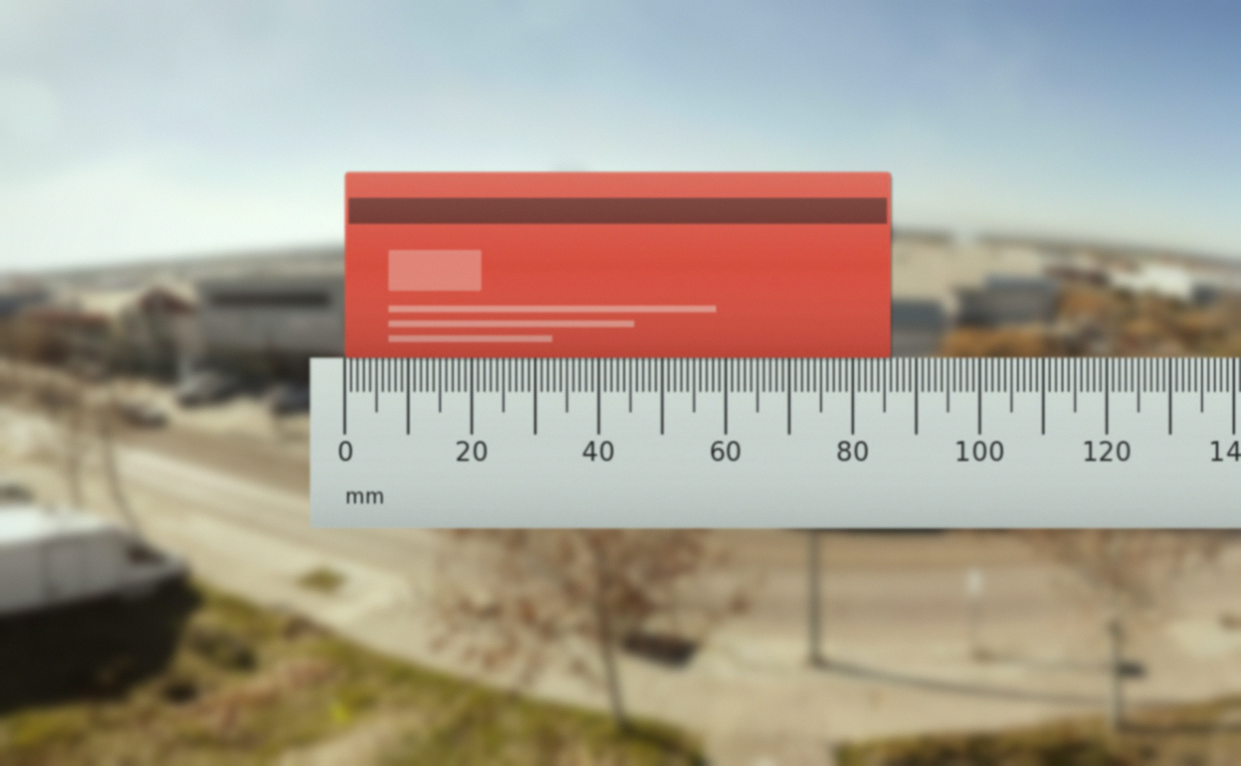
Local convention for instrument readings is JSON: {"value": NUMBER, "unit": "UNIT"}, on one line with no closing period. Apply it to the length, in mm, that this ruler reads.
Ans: {"value": 86, "unit": "mm"}
